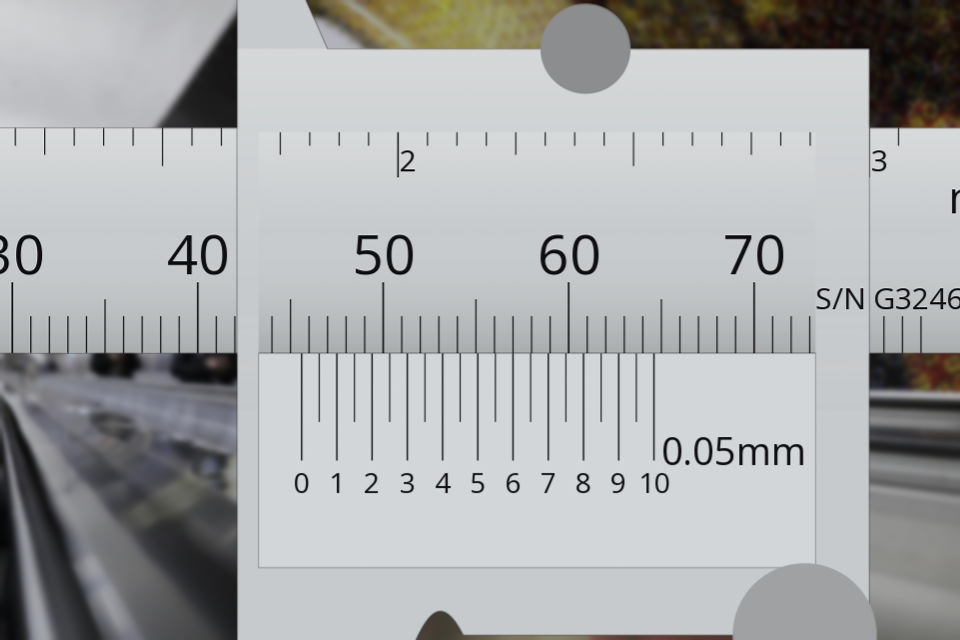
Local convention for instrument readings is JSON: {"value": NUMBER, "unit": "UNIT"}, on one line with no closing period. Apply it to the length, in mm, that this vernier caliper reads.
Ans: {"value": 45.6, "unit": "mm"}
